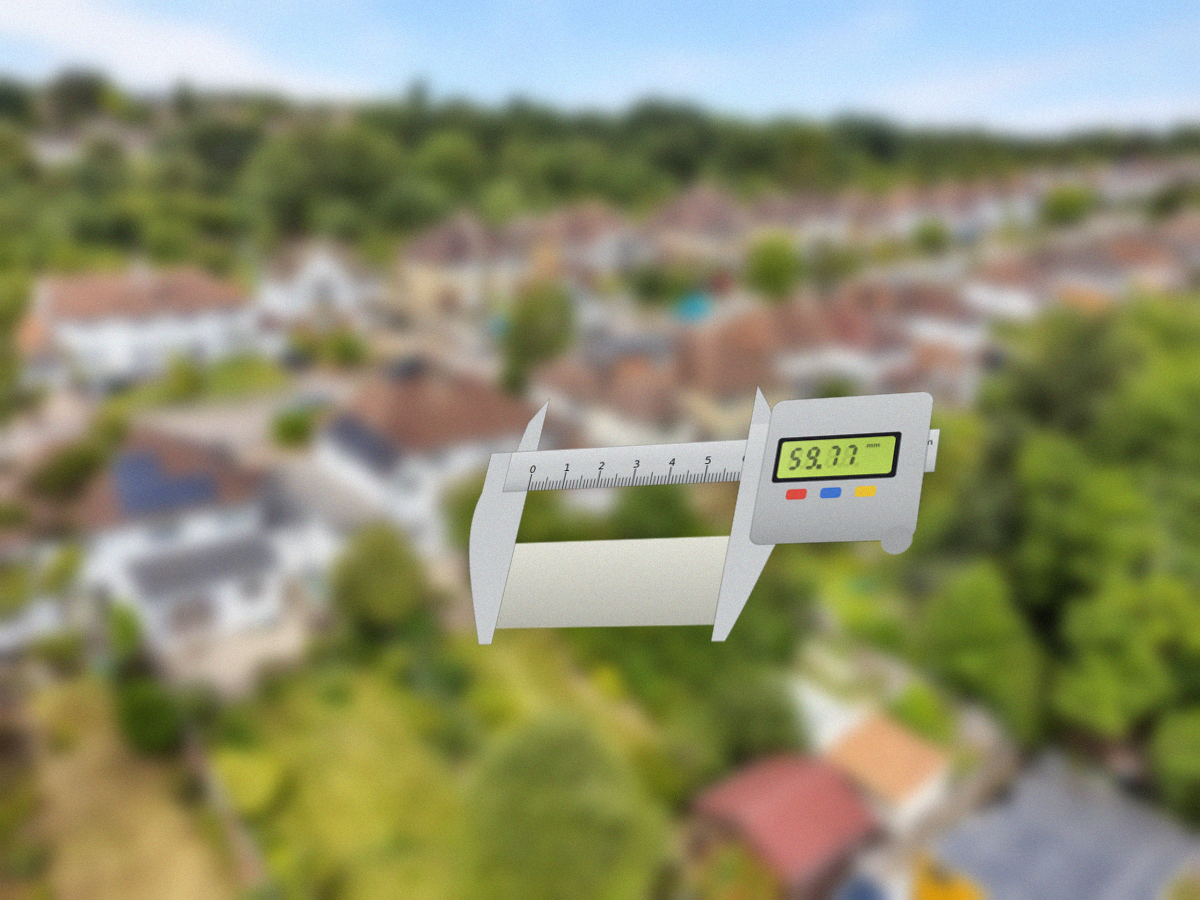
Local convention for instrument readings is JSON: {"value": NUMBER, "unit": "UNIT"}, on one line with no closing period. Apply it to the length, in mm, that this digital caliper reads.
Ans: {"value": 59.77, "unit": "mm"}
